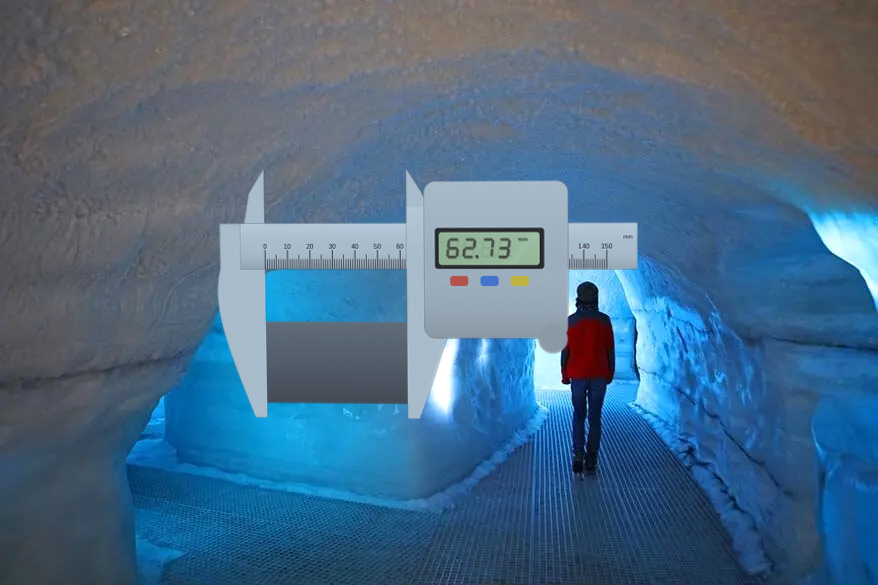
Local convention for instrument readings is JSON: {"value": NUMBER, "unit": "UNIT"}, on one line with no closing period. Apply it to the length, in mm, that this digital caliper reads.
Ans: {"value": 62.73, "unit": "mm"}
